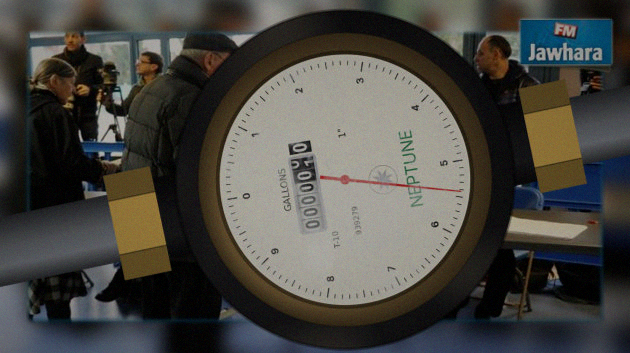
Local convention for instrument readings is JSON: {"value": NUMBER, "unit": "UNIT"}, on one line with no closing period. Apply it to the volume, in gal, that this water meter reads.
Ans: {"value": 5.4, "unit": "gal"}
